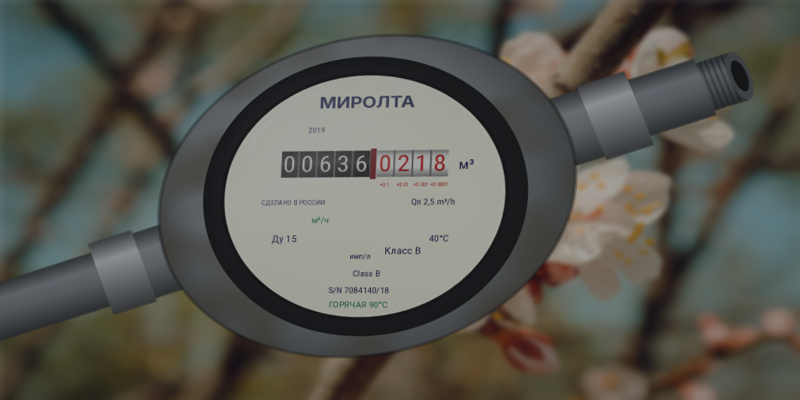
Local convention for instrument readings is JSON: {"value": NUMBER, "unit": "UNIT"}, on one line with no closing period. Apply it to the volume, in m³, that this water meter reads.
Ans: {"value": 636.0218, "unit": "m³"}
